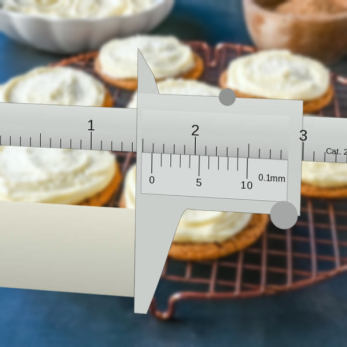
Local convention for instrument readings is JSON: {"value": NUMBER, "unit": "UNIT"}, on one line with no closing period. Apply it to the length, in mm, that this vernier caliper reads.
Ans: {"value": 15.9, "unit": "mm"}
